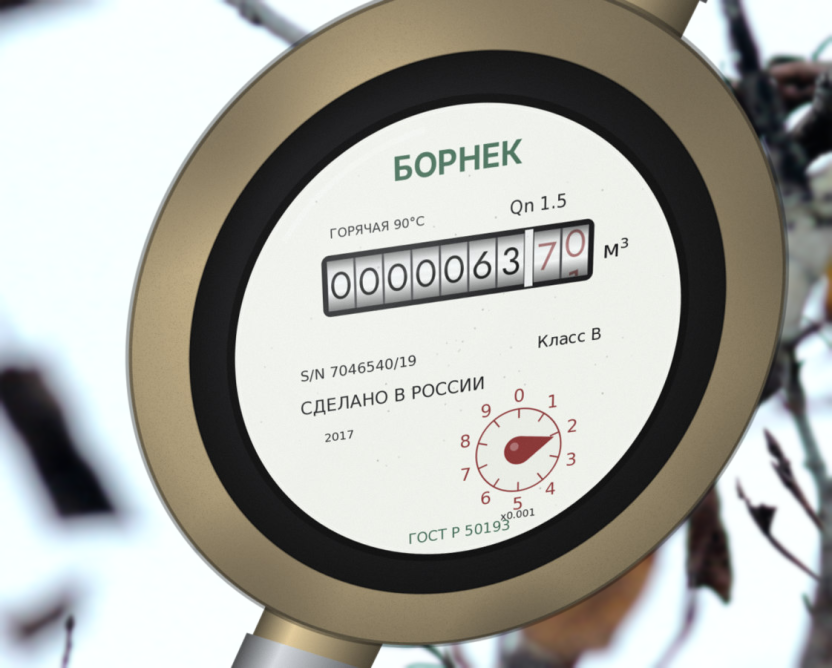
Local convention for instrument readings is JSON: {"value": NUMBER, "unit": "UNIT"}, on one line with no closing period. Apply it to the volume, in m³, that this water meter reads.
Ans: {"value": 63.702, "unit": "m³"}
